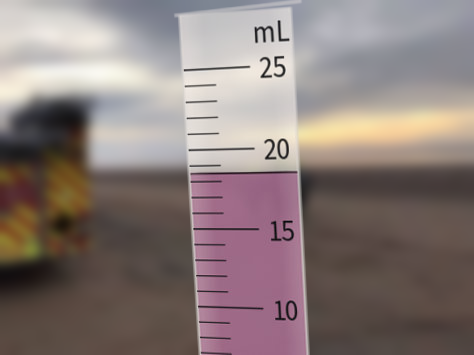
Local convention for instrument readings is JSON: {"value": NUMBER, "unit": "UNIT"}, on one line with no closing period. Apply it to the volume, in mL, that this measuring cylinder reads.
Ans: {"value": 18.5, "unit": "mL"}
